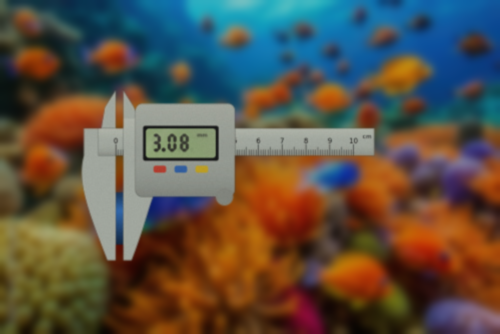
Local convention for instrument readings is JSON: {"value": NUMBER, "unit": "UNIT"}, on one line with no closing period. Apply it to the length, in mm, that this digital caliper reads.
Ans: {"value": 3.08, "unit": "mm"}
